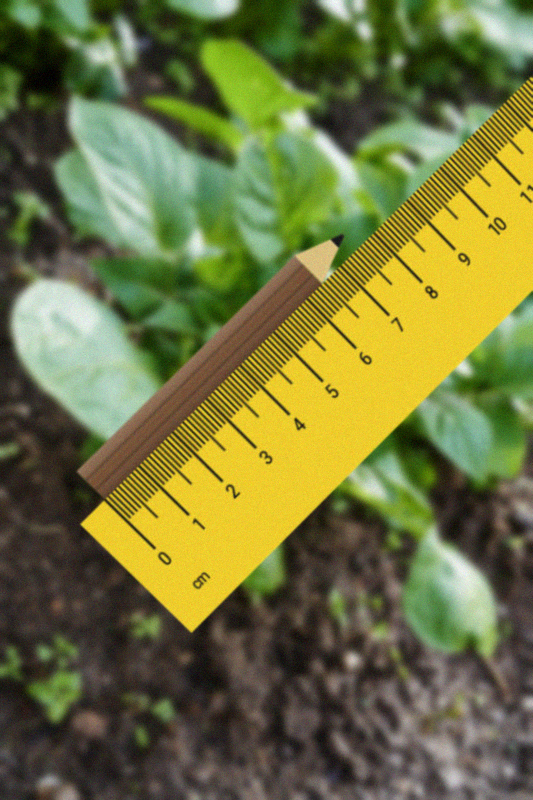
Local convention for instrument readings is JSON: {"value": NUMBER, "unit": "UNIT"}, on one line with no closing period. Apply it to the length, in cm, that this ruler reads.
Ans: {"value": 7.5, "unit": "cm"}
